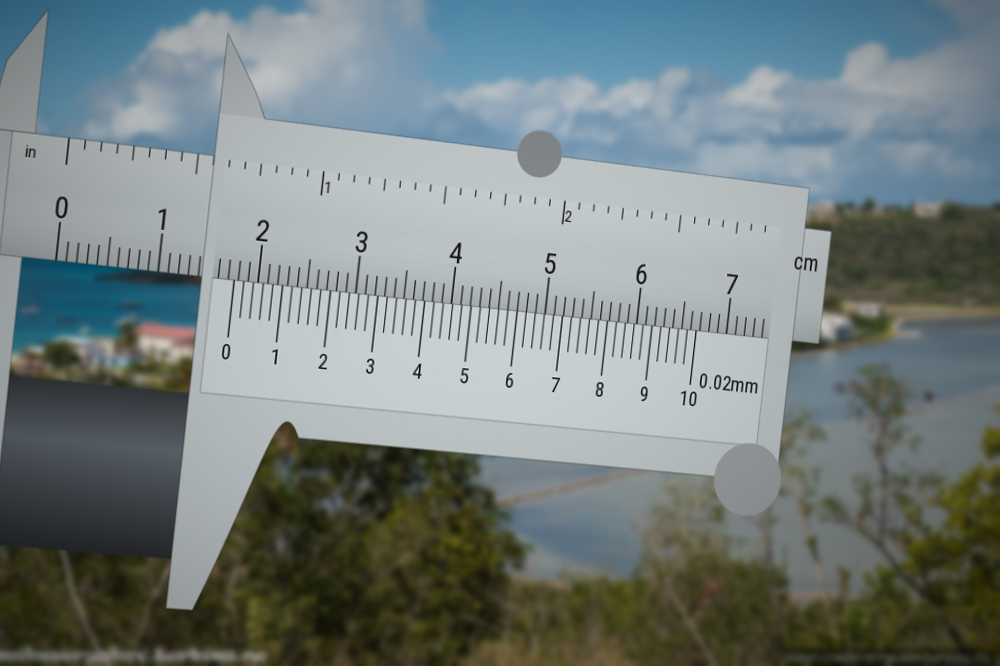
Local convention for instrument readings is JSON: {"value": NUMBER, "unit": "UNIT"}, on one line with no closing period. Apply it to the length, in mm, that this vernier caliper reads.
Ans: {"value": 17.6, "unit": "mm"}
